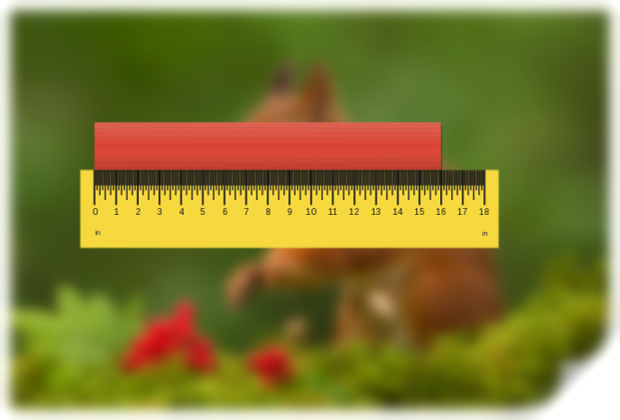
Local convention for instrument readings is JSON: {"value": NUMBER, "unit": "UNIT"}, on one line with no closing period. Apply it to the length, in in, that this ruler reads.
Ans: {"value": 16, "unit": "in"}
